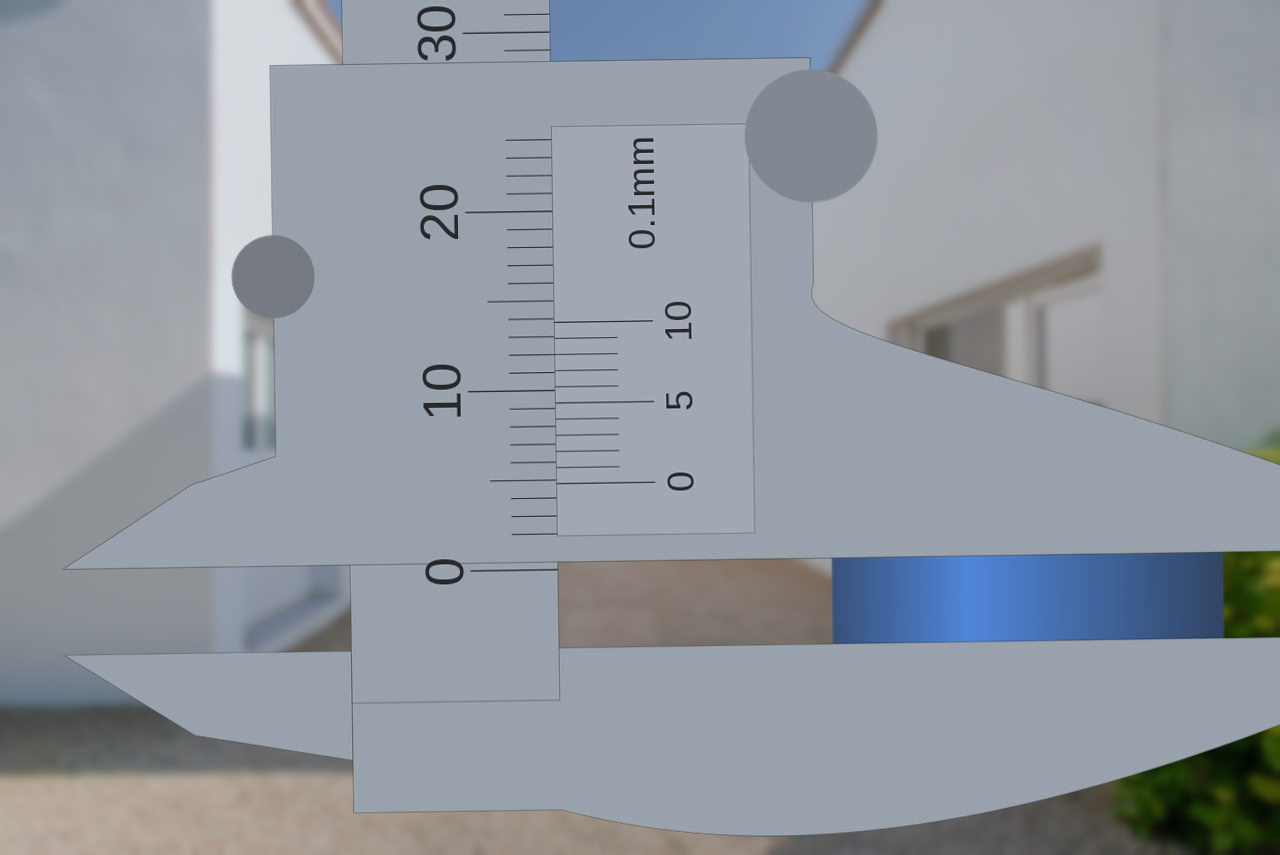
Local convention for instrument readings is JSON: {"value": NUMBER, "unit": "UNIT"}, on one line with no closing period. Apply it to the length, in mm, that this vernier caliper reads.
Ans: {"value": 4.8, "unit": "mm"}
